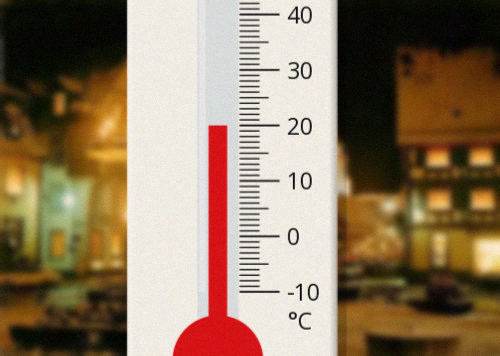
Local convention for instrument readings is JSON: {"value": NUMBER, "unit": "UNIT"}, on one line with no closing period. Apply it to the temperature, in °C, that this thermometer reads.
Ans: {"value": 20, "unit": "°C"}
